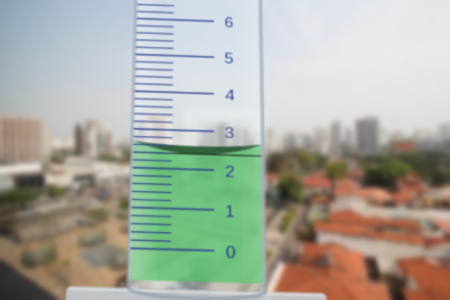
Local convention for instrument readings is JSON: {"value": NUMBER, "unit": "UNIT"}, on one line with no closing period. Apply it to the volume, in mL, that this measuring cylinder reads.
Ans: {"value": 2.4, "unit": "mL"}
